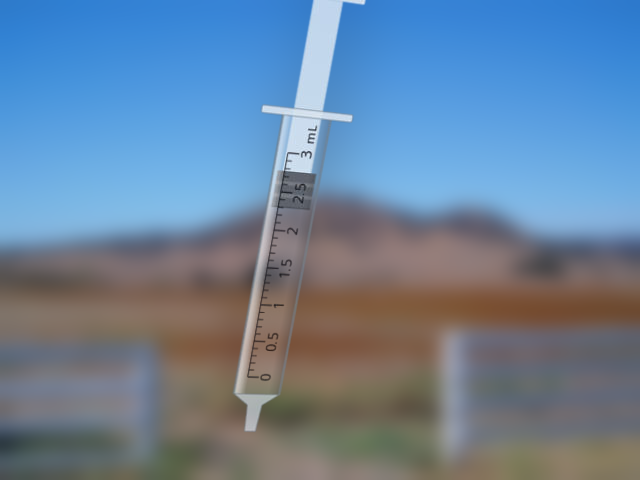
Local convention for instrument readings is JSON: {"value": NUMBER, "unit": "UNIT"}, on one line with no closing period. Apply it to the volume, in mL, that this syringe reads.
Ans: {"value": 2.3, "unit": "mL"}
